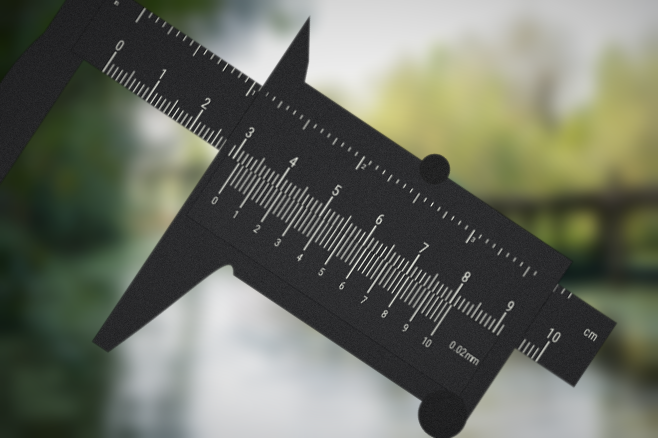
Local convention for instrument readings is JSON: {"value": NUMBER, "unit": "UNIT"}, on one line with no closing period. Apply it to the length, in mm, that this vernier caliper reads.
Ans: {"value": 31.5, "unit": "mm"}
